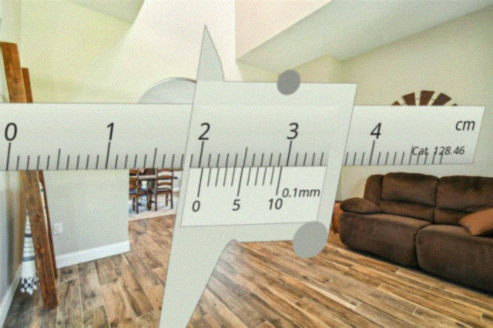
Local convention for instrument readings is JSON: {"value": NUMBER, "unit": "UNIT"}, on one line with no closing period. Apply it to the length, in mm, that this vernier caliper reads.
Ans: {"value": 20.4, "unit": "mm"}
